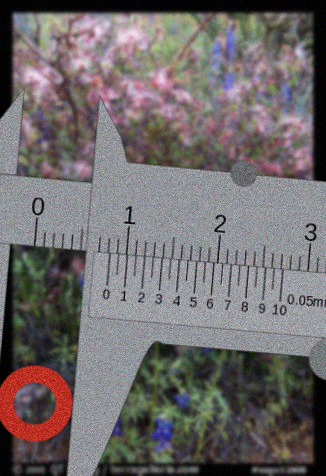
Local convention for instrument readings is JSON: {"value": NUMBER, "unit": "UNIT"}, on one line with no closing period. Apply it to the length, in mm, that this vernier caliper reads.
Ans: {"value": 8.2, "unit": "mm"}
